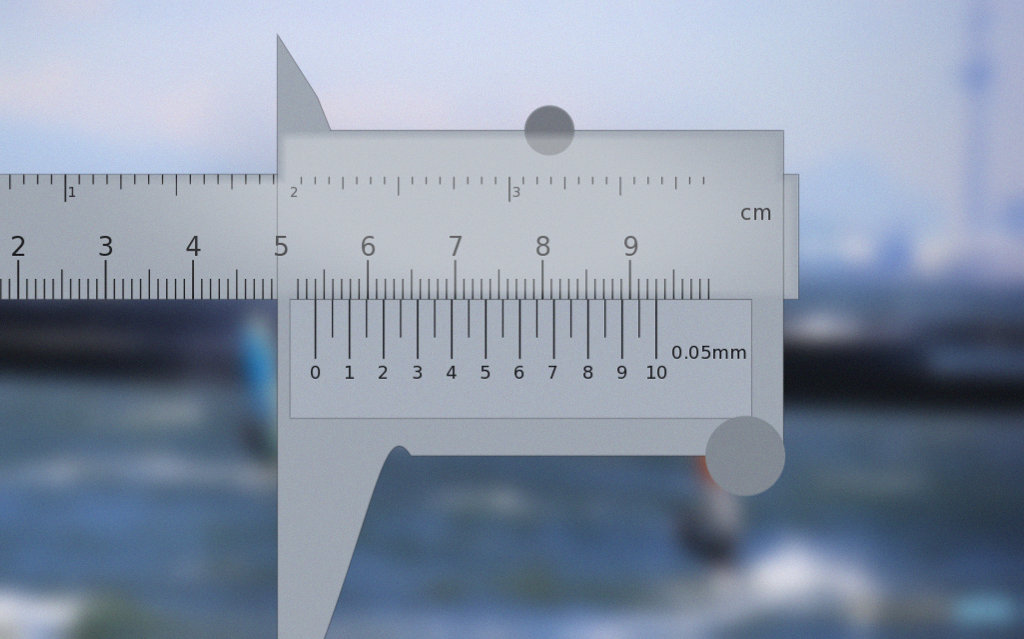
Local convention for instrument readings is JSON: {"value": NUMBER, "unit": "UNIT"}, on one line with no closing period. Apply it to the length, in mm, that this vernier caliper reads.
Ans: {"value": 54.0, "unit": "mm"}
